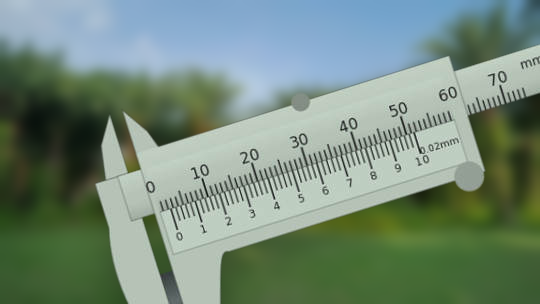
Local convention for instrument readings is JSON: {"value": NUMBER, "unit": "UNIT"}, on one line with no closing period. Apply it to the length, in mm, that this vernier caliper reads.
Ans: {"value": 2.5, "unit": "mm"}
